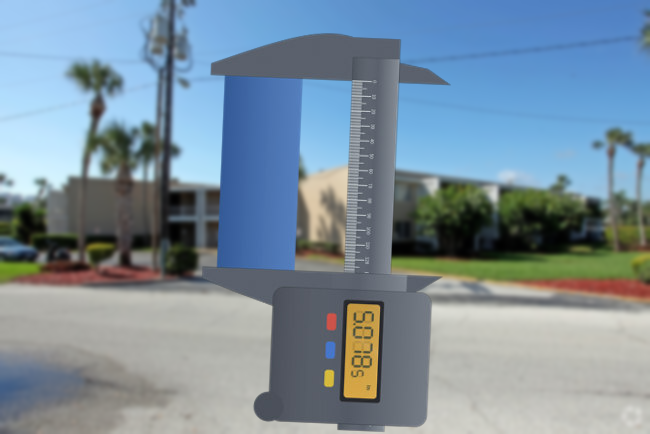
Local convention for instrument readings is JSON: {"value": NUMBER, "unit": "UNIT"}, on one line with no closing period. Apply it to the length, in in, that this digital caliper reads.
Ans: {"value": 5.0785, "unit": "in"}
